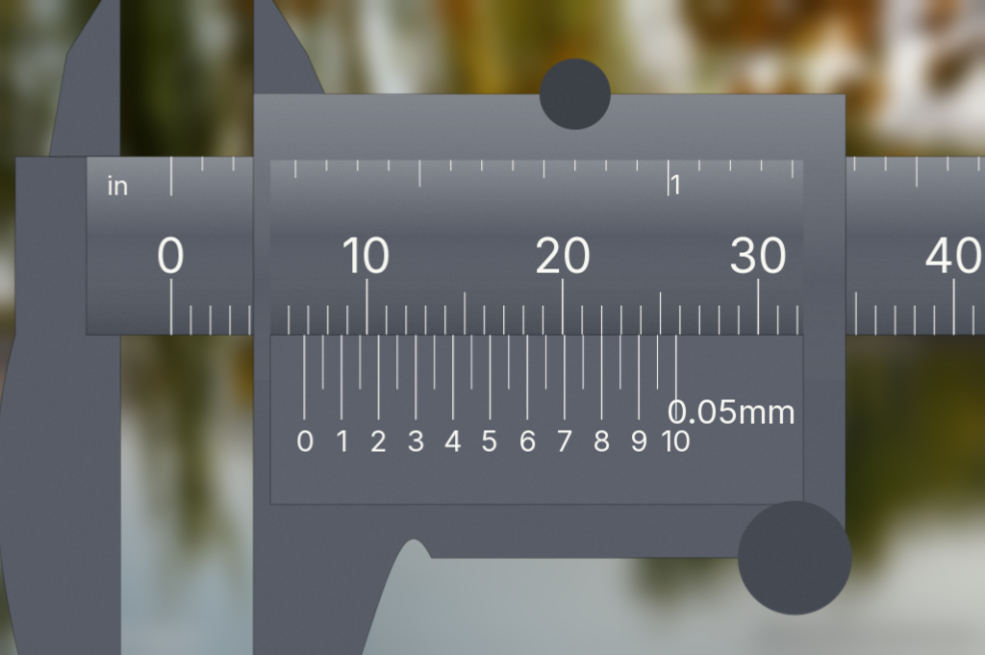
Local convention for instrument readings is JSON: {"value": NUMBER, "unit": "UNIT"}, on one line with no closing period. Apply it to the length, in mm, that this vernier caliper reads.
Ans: {"value": 6.8, "unit": "mm"}
